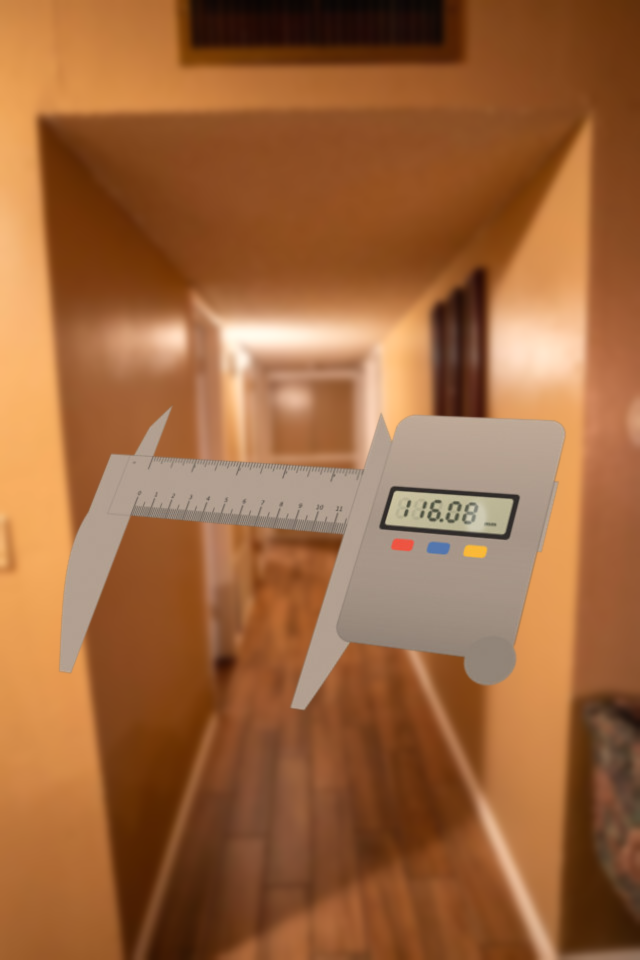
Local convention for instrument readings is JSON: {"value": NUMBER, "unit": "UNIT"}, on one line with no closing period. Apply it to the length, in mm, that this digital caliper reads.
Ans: {"value": 116.08, "unit": "mm"}
